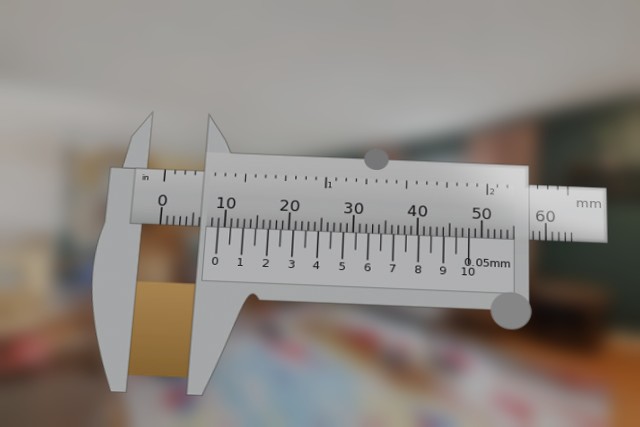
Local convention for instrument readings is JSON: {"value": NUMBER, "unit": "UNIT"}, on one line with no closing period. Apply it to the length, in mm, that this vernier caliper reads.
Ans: {"value": 9.0, "unit": "mm"}
